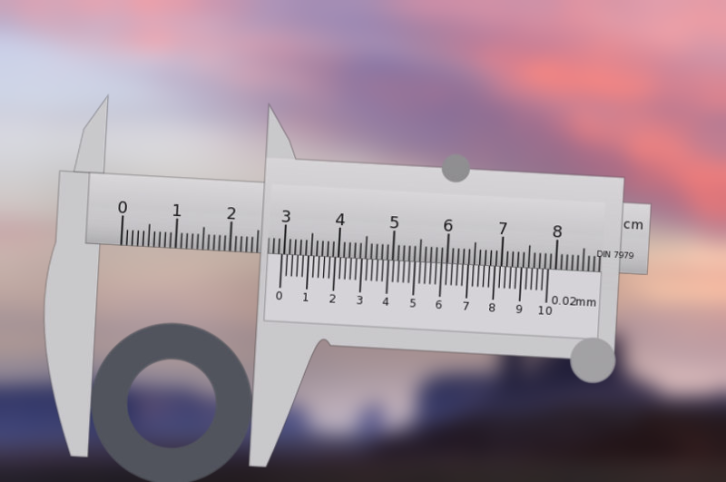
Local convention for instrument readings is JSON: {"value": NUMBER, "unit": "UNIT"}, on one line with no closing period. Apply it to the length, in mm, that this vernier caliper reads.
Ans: {"value": 29.6, "unit": "mm"}
